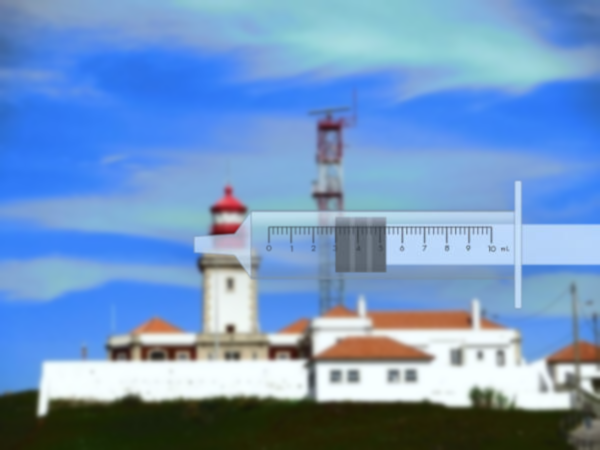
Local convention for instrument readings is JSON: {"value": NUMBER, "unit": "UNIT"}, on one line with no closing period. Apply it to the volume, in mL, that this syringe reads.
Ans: {"value": 3, "unit": "mL"}
